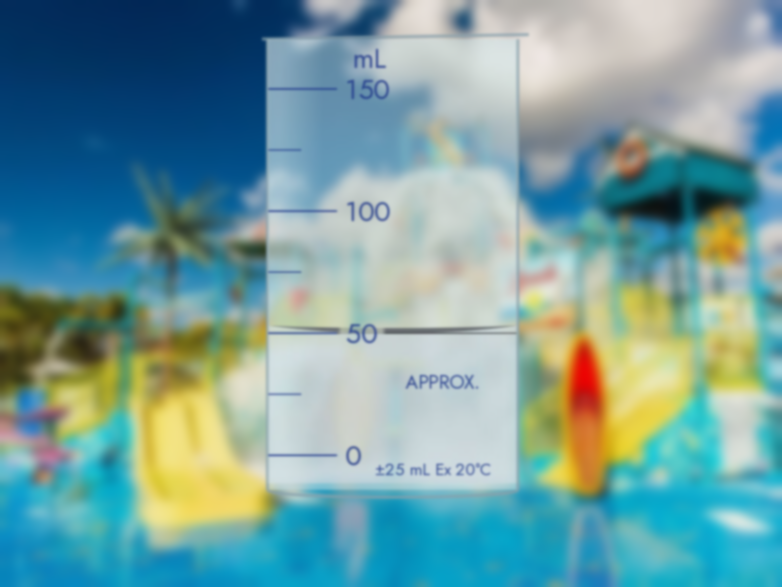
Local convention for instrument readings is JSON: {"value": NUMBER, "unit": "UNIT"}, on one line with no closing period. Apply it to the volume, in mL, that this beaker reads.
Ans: {"value": 50, "unit": "mL"}
